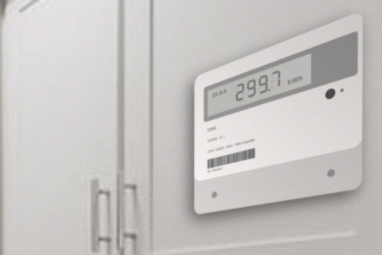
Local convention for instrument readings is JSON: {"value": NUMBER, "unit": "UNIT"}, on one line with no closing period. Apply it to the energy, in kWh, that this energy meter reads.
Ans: {"value": 299.7, "unit": "kWh"}
